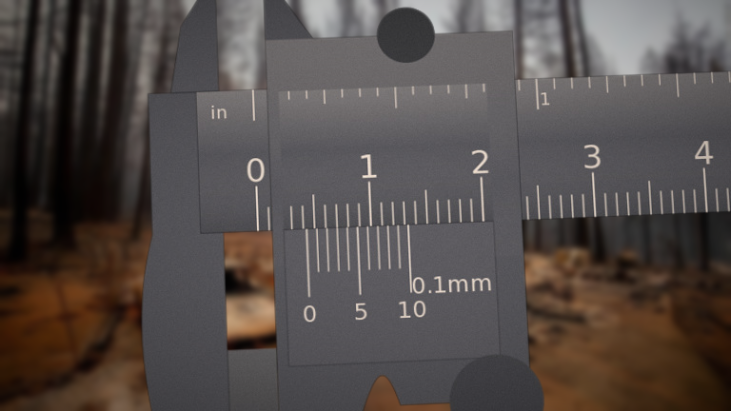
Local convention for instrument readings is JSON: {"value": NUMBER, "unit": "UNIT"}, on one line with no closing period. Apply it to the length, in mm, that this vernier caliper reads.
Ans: {"value": 4.3, "unit": "mm"}
